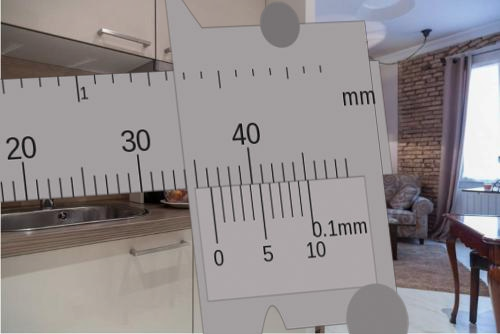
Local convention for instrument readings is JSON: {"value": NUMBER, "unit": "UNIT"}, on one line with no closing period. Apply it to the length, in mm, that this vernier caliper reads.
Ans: {"value": 36.2, "unit": "mm"}
